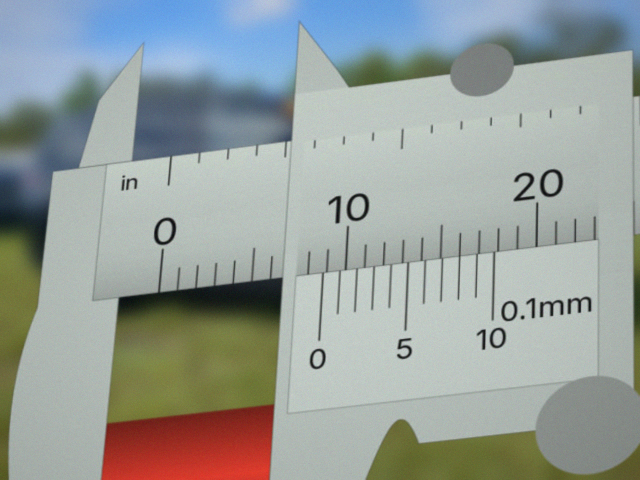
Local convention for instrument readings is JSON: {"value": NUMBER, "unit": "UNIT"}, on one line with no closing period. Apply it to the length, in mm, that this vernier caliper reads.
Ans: {"value": 8.8, "unit": "mm"}
